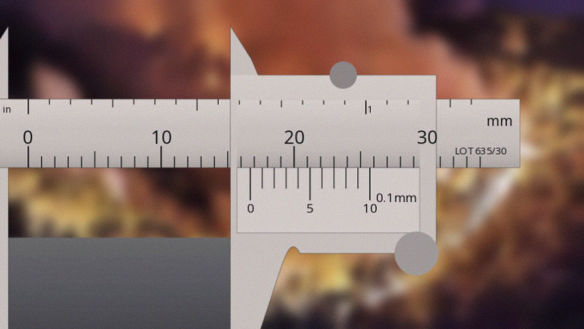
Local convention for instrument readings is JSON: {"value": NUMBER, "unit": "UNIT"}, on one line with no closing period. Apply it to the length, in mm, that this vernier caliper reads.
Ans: {"value": 16.7, "unit": "mm"}
